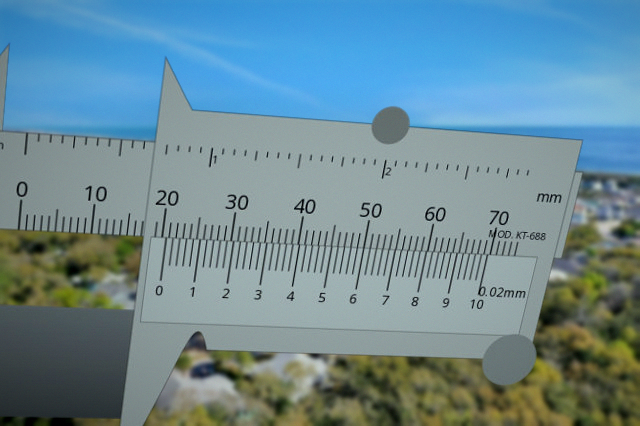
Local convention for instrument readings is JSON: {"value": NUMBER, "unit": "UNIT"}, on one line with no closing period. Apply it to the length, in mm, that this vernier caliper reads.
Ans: {"value": 20.6, "unit": "mm"}
